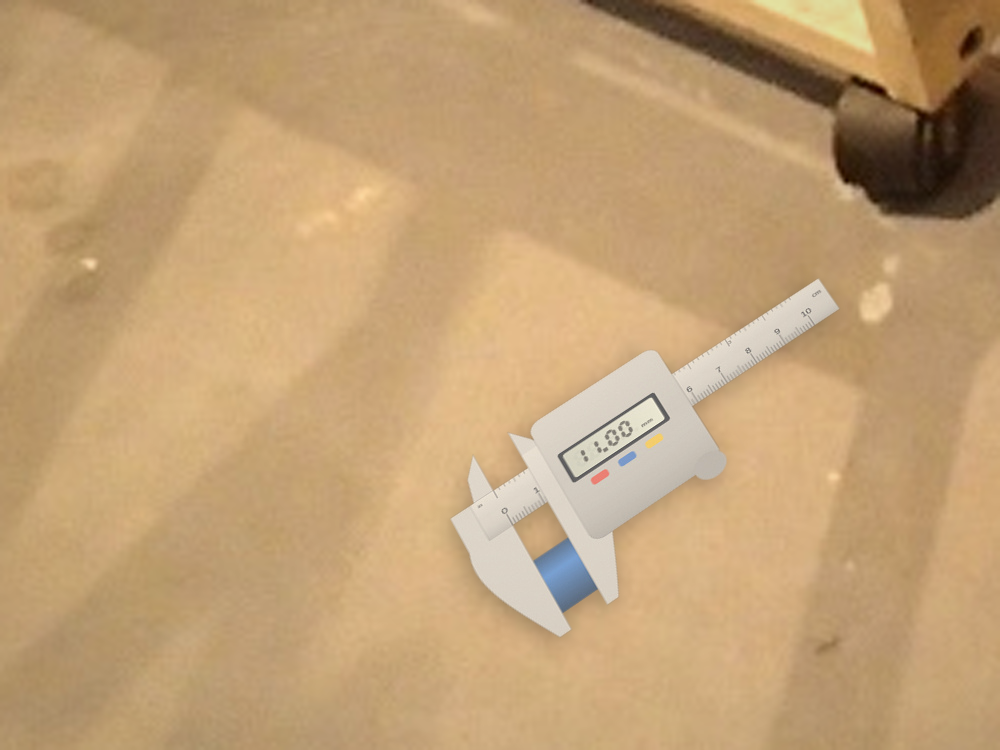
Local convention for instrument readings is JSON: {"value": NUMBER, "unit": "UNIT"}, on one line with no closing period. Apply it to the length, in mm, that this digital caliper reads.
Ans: {"value": 11.00, "unit": "mm"}
